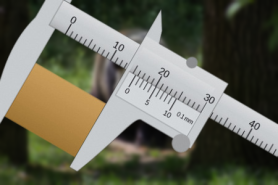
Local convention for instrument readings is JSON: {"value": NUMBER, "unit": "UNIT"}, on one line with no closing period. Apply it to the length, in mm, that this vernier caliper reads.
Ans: {"value": 15.6, "unit": "mm"}
